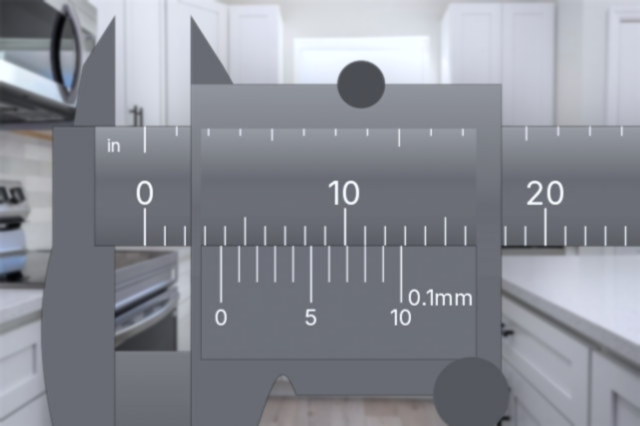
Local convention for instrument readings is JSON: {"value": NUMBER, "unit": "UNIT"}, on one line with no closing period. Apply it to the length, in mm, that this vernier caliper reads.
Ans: {"value": 3.8, "unit": "mm"}
